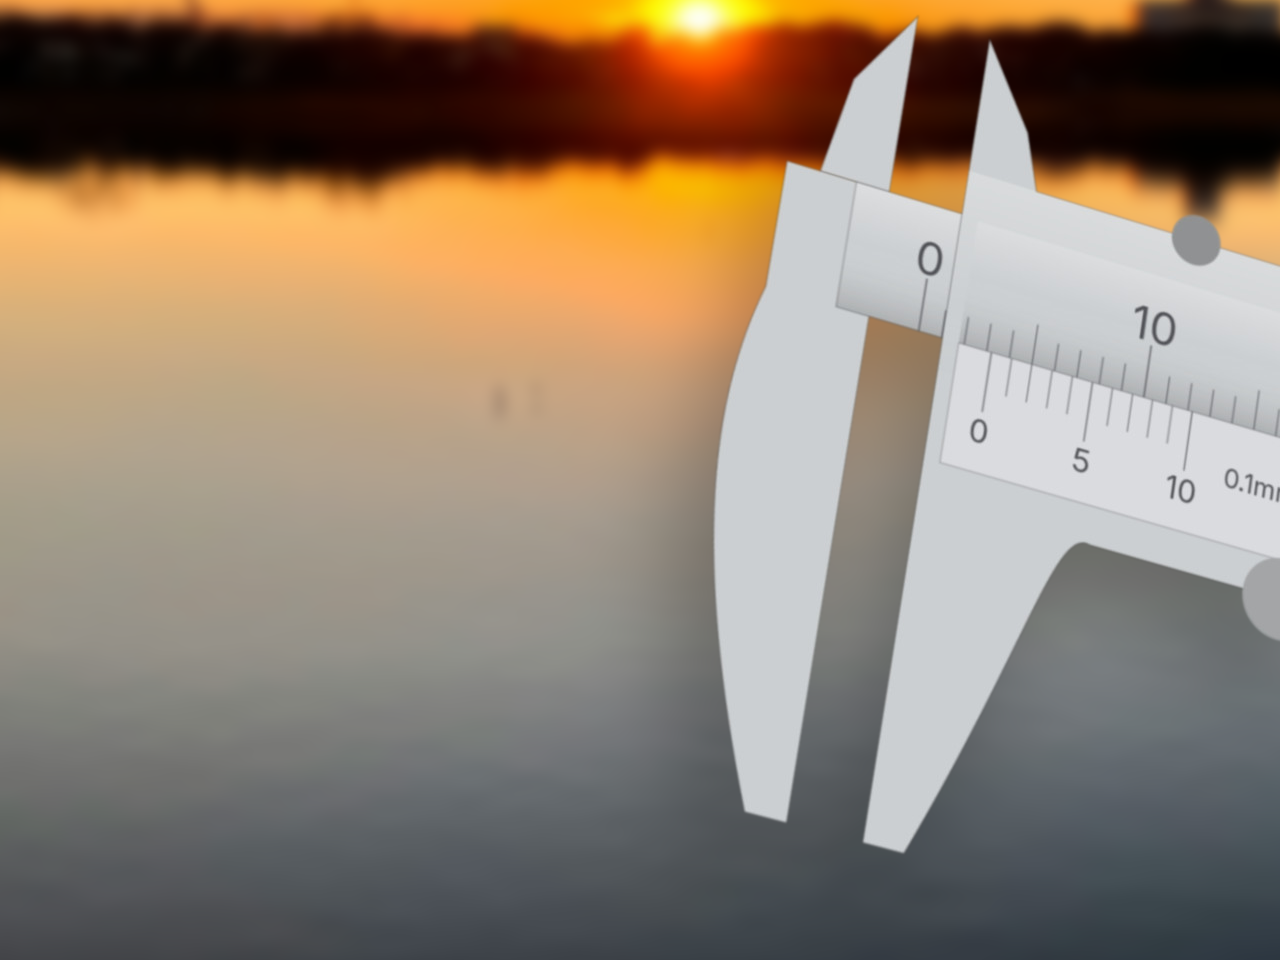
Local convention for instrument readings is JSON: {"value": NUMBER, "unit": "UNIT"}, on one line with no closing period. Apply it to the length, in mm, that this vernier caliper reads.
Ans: {"value": 3.2, "unit": "mm"}
